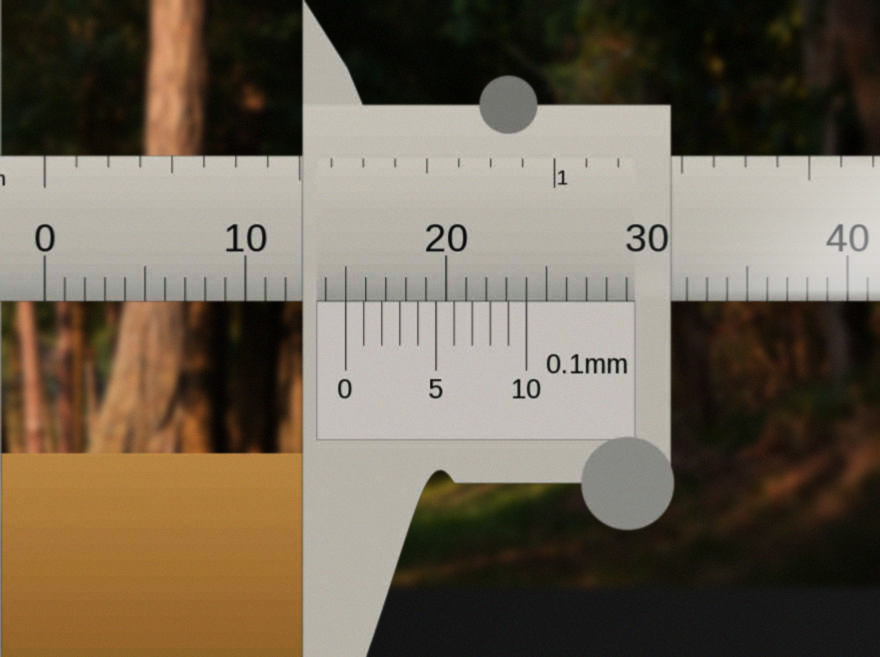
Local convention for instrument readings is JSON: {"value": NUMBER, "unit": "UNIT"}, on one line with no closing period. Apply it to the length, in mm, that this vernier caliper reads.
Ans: {"value": 15.0, "unit": "mm"}
